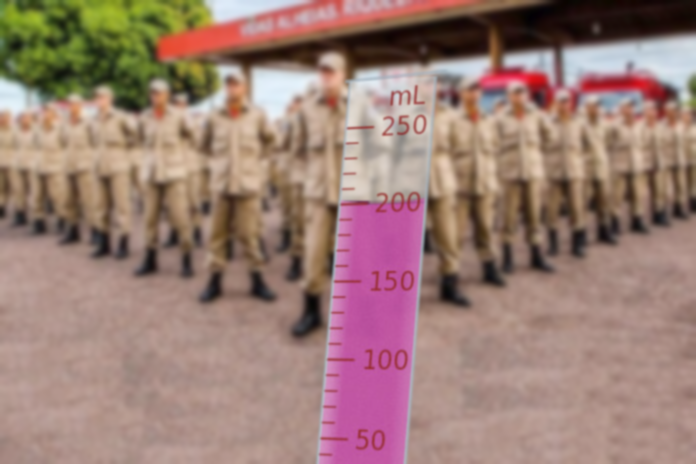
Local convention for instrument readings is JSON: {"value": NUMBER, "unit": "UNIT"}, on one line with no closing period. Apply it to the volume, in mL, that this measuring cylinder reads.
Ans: {"value": 200, "unit": "mL"}
